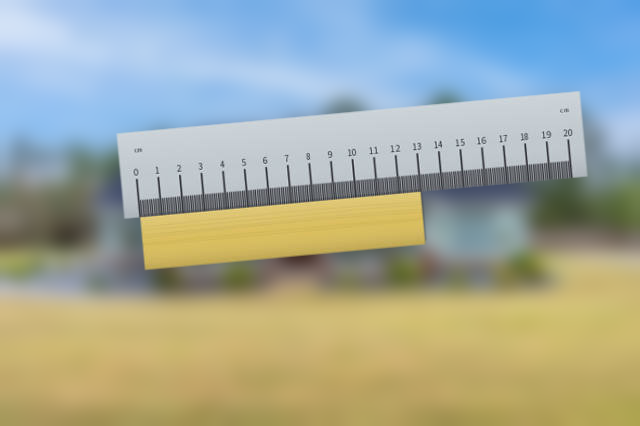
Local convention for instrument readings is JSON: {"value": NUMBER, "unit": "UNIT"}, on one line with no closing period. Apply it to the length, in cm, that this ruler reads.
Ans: {"value": 13, "unit": "cm"}
